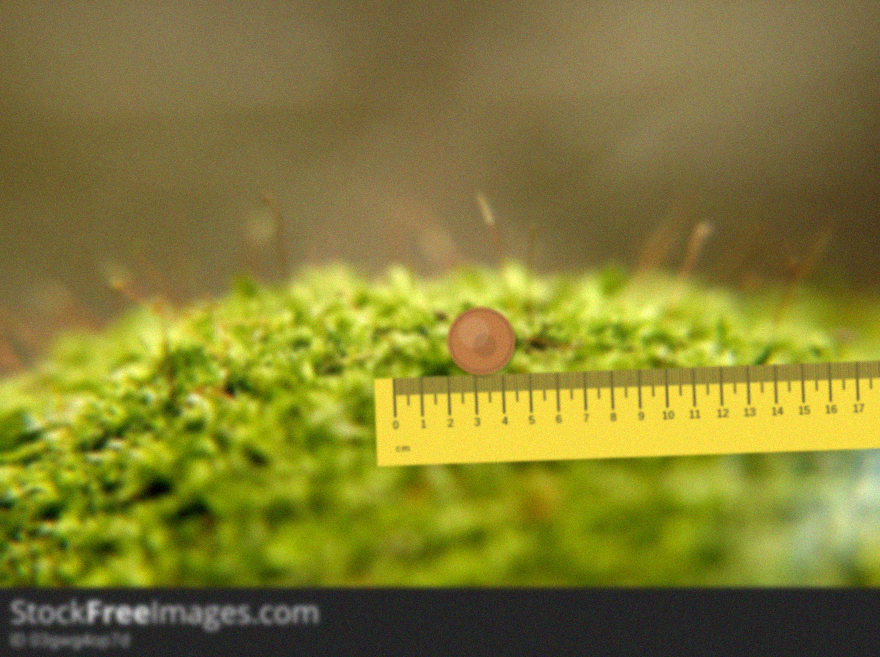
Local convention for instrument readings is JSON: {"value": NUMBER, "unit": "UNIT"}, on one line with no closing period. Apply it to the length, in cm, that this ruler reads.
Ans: {"value": 2.5, "unit": "cm"}
